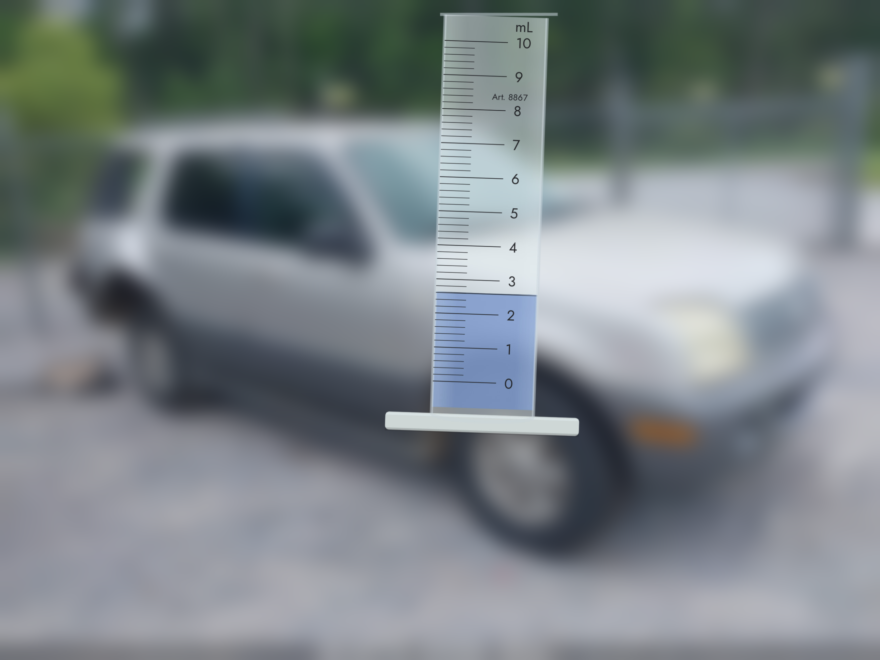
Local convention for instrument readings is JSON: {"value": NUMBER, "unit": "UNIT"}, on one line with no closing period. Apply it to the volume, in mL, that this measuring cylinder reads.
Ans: {"value": 2.6, "unit": "mL"}
